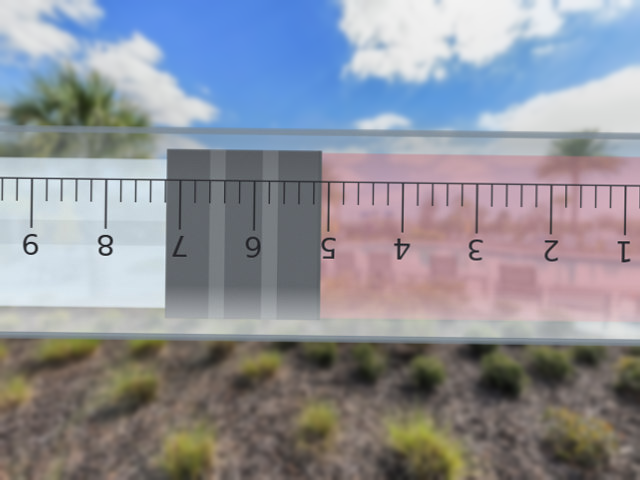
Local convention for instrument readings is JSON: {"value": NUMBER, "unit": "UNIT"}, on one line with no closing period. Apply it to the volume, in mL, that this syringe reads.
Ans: {"value": 5.1, "unit": "mL"}
